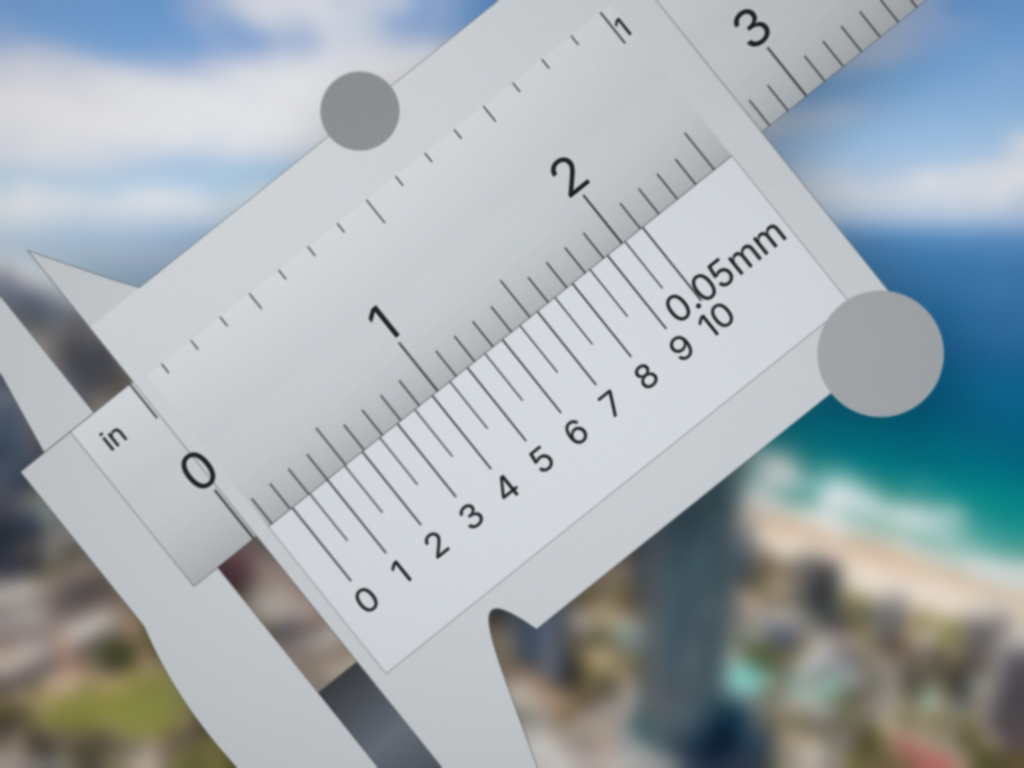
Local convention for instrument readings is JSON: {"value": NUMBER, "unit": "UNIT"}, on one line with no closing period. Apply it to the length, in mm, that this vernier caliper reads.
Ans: {"value": 2.1, "unit": "mm"}
